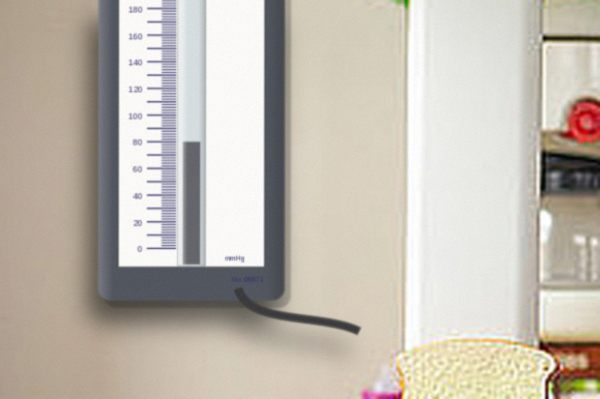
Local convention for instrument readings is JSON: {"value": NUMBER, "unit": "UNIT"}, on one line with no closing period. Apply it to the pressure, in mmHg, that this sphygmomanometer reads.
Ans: {"value": 80, "unit": "mmHg"}
